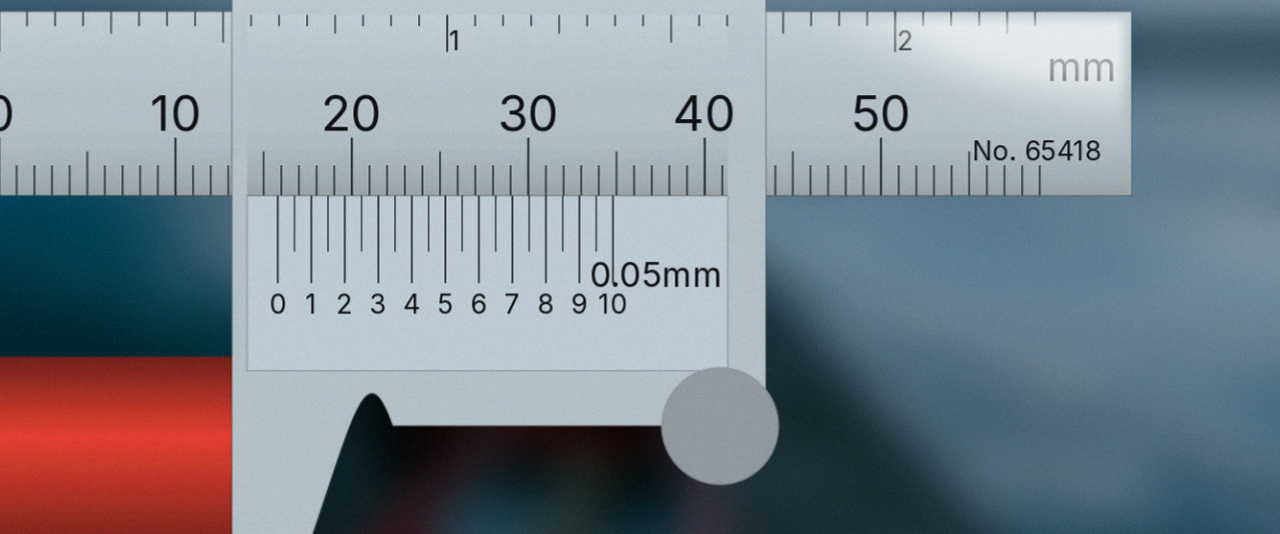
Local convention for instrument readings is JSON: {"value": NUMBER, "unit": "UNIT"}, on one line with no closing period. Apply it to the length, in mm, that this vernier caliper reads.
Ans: {"value": 15.8, "unit": "mm"}
